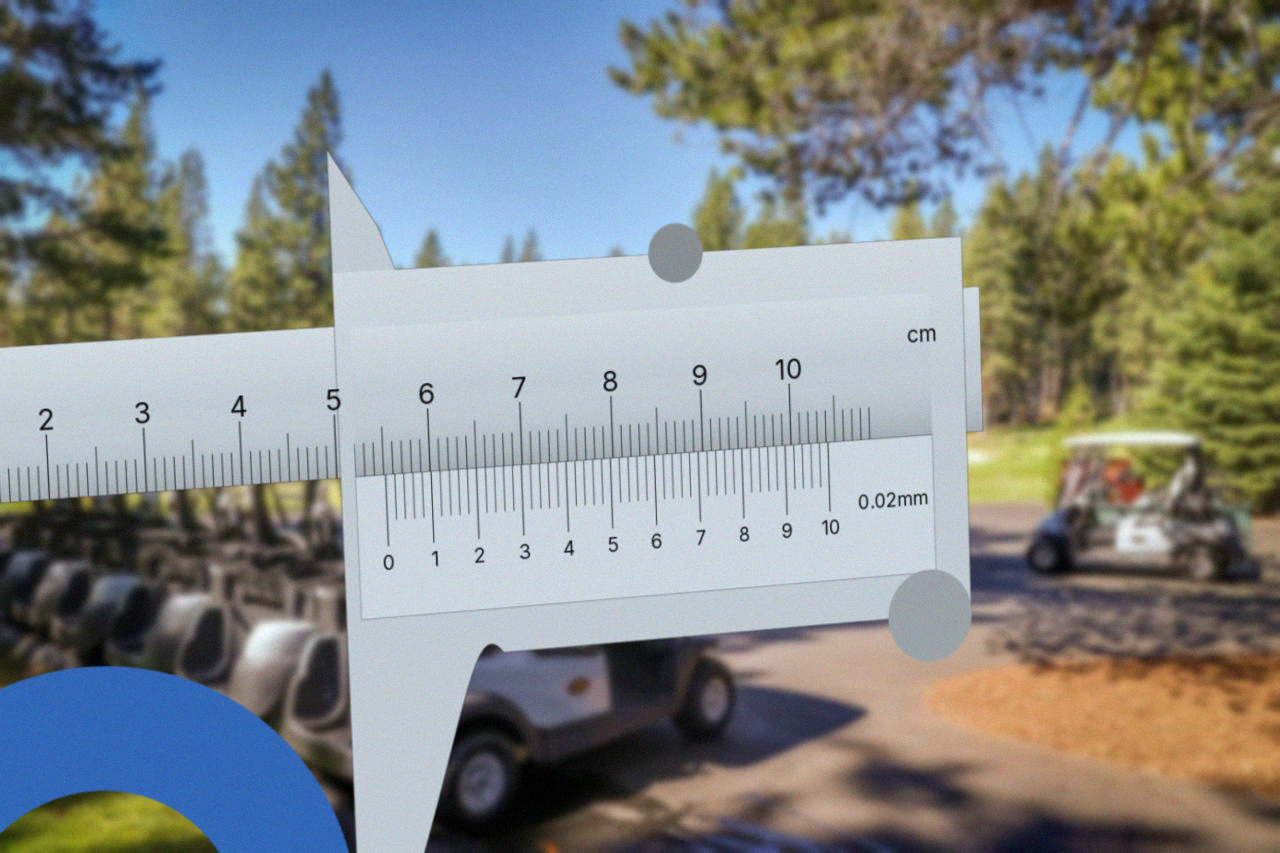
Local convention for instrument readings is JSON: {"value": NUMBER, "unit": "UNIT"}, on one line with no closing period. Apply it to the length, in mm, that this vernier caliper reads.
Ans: {"value": 55.2, "unit": "mm"}
